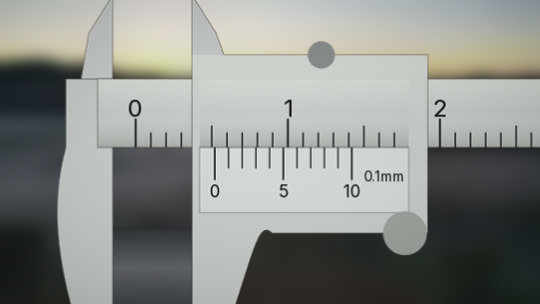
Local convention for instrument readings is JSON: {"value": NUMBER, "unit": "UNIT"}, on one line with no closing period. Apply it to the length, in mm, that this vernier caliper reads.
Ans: {"value": 5.2, "unit": "mm"}
